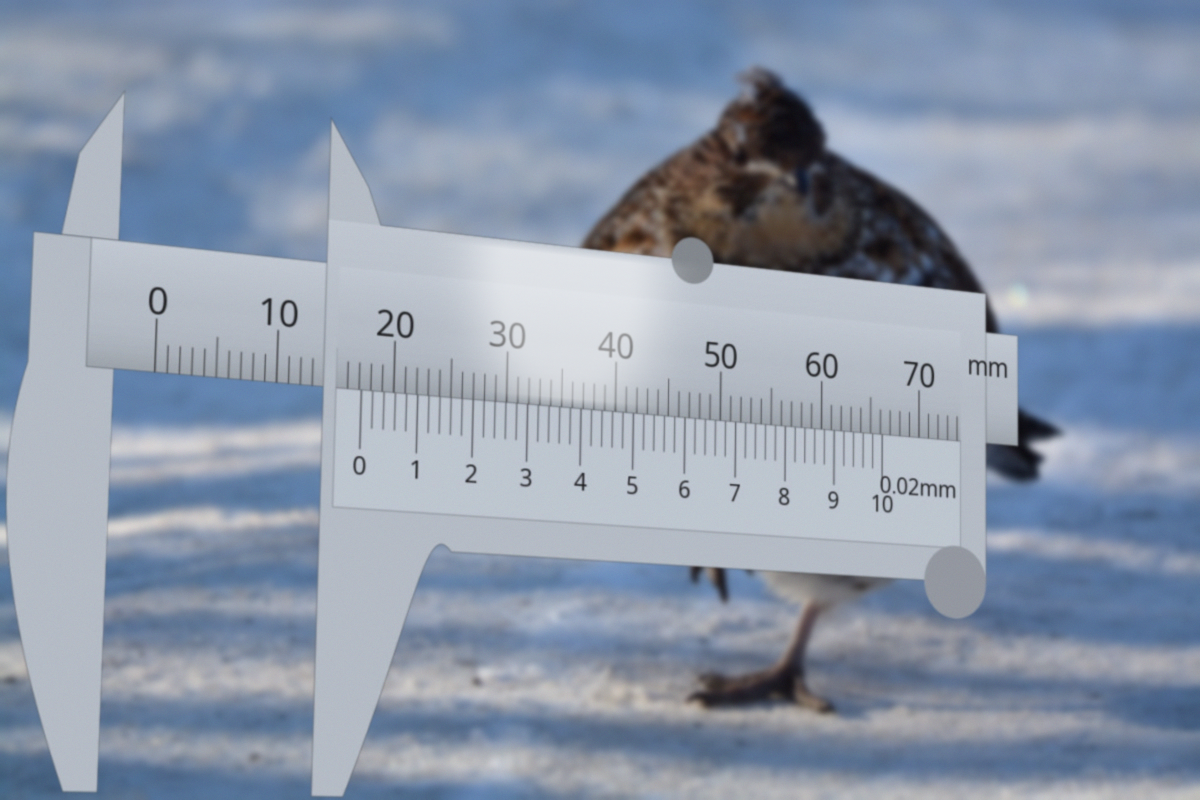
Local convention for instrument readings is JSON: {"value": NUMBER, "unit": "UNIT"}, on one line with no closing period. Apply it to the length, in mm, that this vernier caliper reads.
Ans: {"value": 17.2, "unit": "mm"}
